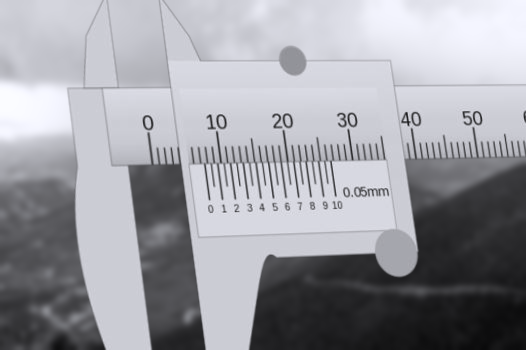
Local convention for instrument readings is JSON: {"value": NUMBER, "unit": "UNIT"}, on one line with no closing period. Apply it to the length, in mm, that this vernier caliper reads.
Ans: {"value": 7.6, "unit": "mm"}
